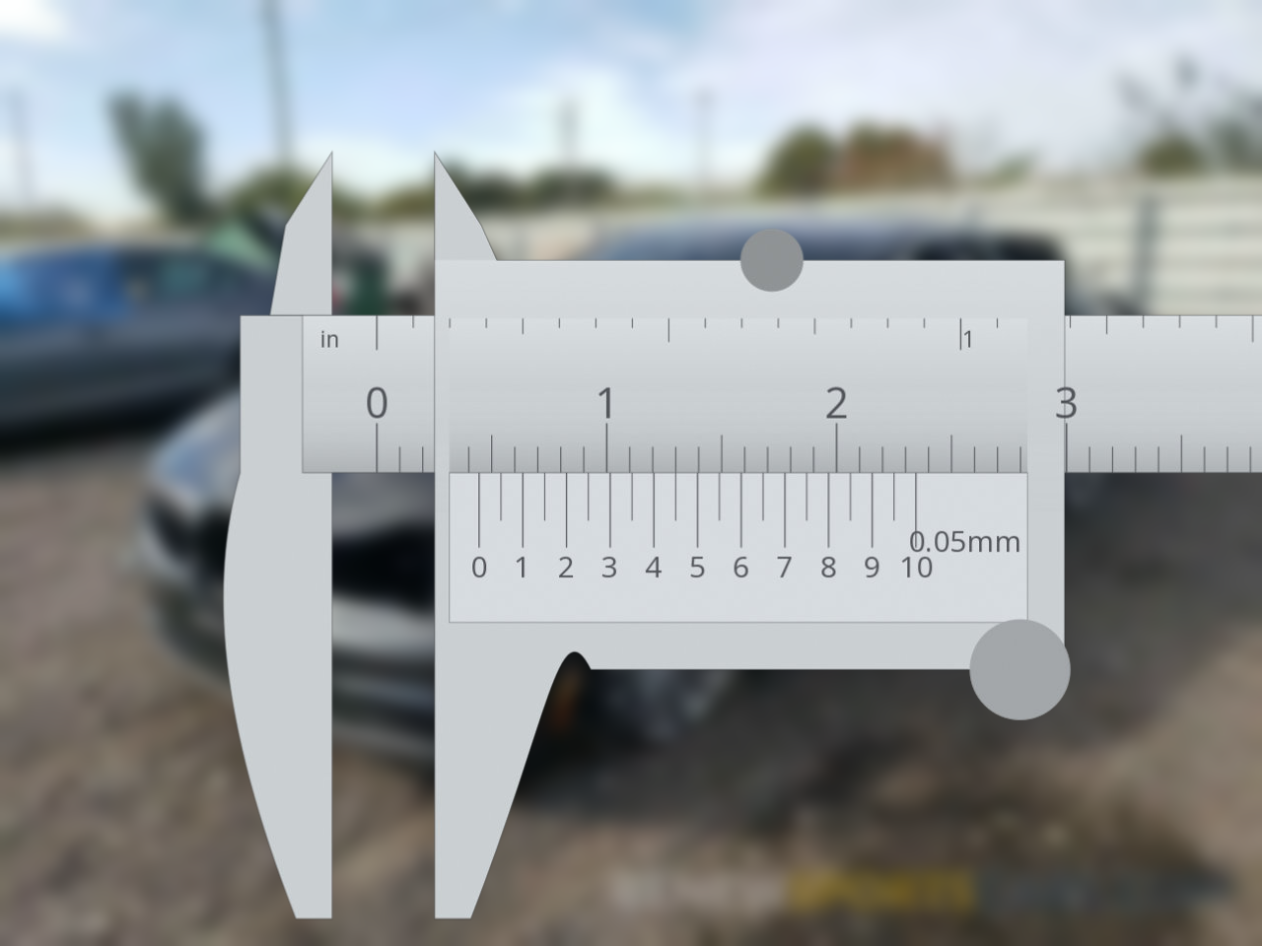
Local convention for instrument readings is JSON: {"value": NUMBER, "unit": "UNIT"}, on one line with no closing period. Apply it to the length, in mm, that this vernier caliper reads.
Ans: {"value": 4.45, "unit": "mm"}
